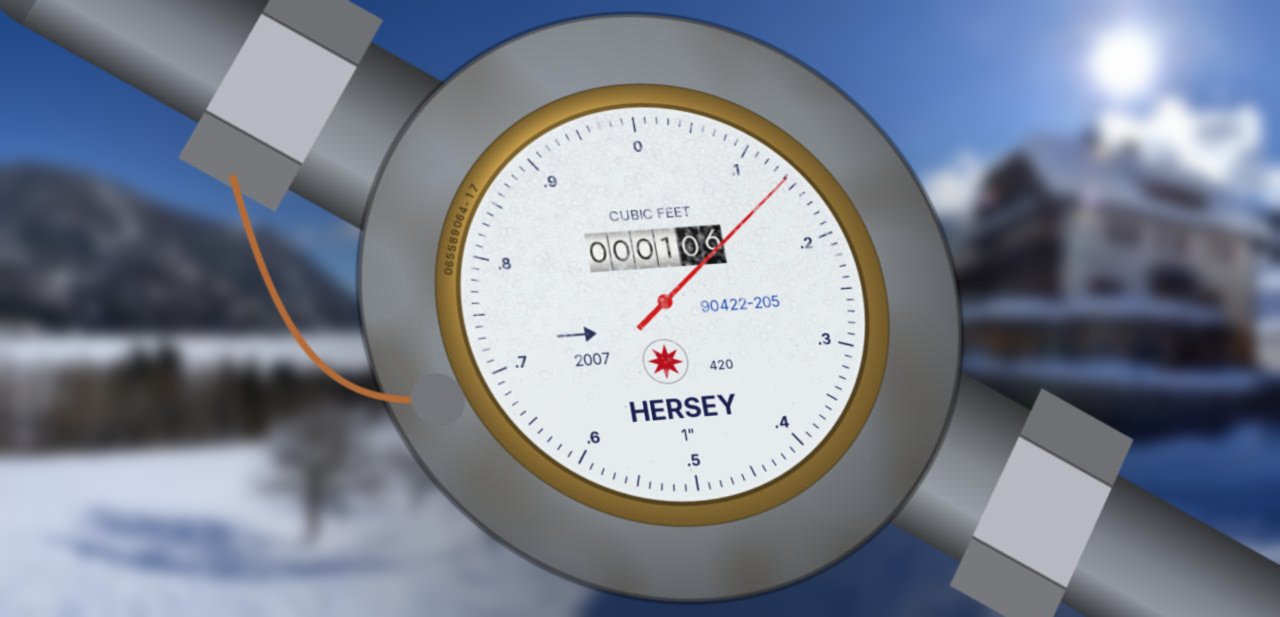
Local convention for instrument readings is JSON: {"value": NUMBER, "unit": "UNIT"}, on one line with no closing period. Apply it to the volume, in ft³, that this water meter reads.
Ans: {"value": 106.14, "unit": "ft³"}
